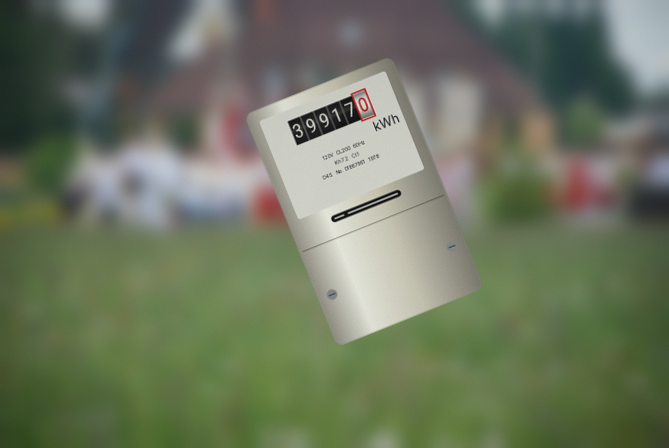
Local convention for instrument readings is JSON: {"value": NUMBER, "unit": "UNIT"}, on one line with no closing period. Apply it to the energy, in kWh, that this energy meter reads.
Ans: {"value": 39917.0, "unit": "kWh"}
